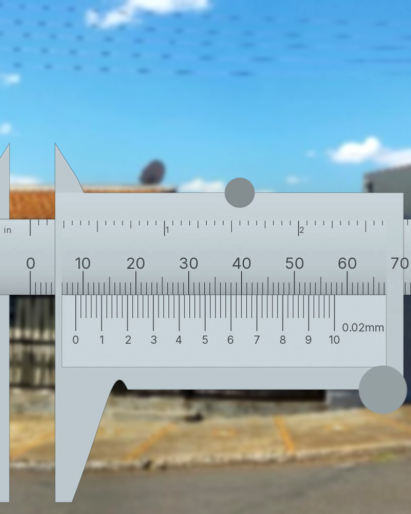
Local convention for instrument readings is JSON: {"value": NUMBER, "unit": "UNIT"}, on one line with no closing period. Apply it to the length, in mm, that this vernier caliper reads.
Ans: {"value": 8.6, "unit": "mm"}
